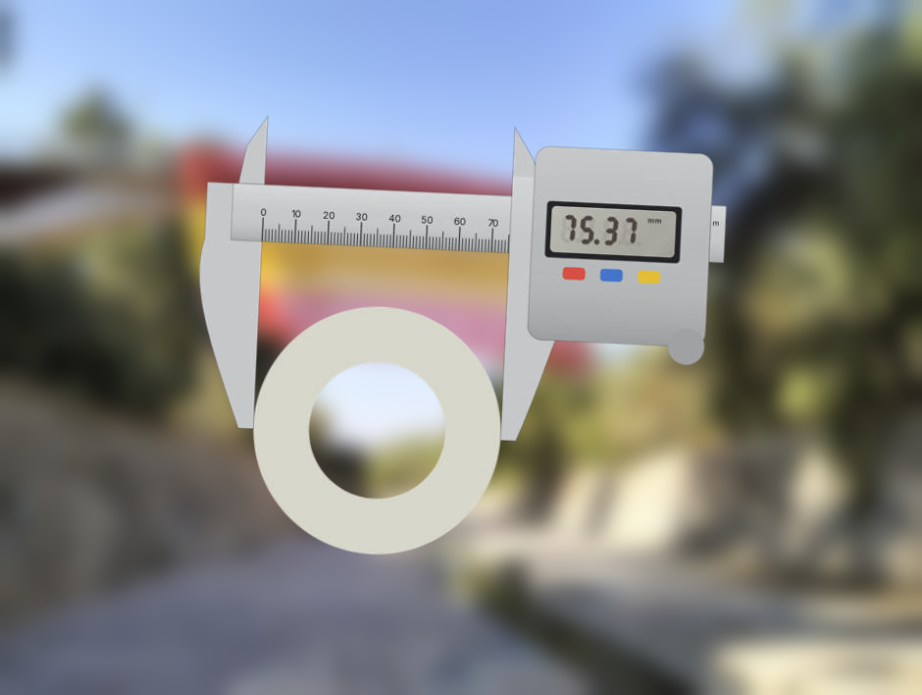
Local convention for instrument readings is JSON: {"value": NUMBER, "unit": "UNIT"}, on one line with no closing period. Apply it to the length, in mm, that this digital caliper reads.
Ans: {"value": 75.37, "unit": "mm"}
